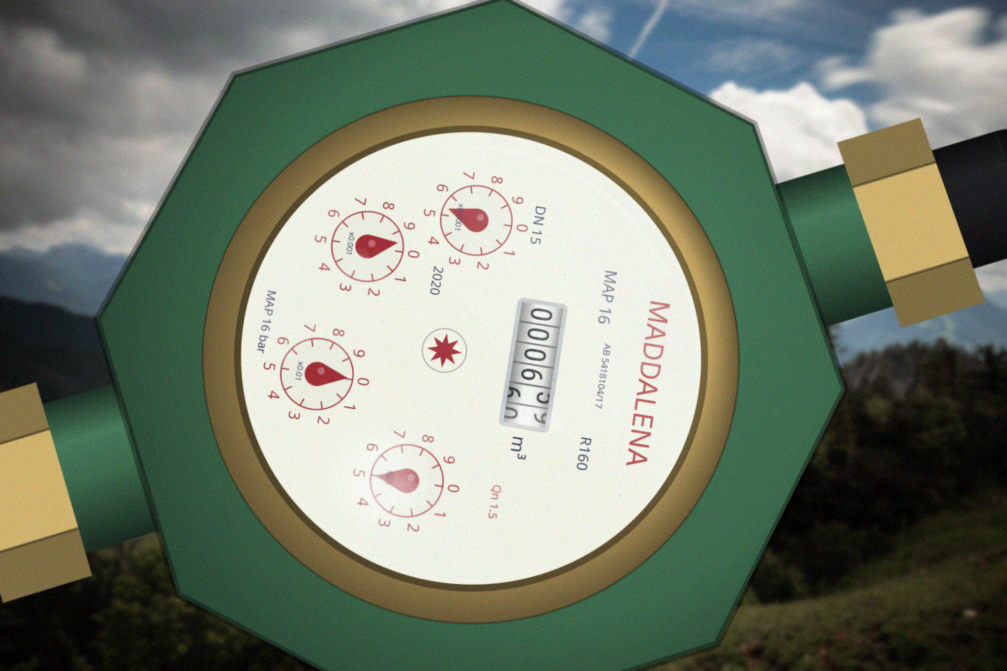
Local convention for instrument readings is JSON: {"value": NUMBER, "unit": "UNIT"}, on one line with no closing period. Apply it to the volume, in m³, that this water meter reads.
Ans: {"value": 659.4995, "unit": "m³"}
